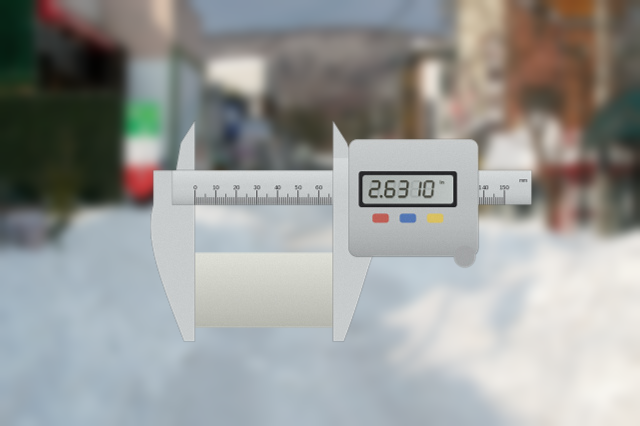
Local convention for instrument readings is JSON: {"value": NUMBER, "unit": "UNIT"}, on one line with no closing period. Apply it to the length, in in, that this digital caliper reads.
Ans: {"value": 2.6310, "unit": "in"}
